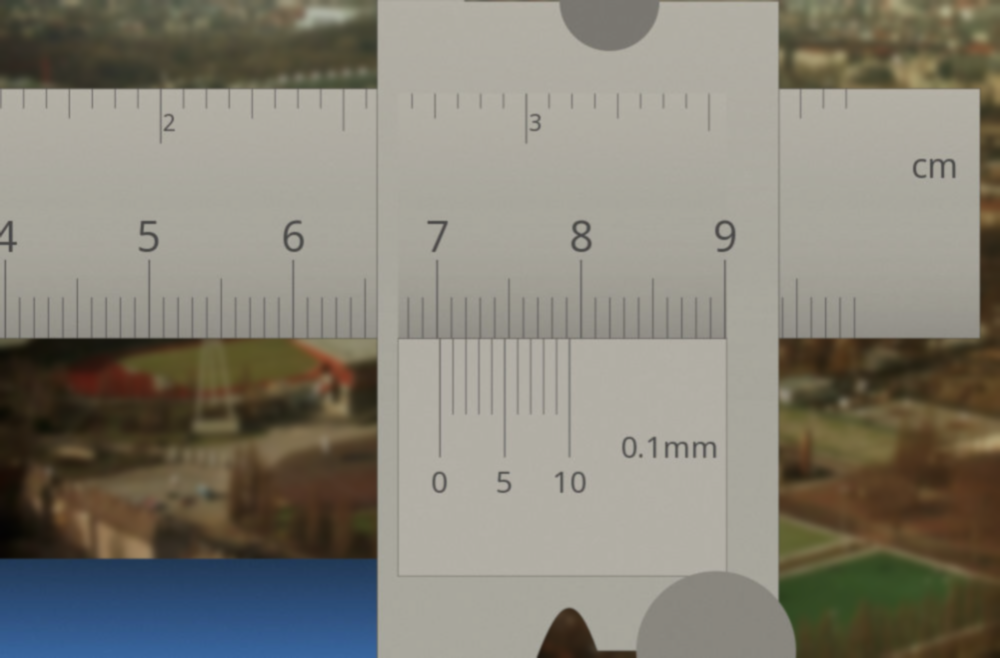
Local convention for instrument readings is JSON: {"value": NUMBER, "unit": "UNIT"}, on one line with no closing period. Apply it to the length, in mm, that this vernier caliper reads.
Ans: {"value": 70.2, "unit": "mm"}
